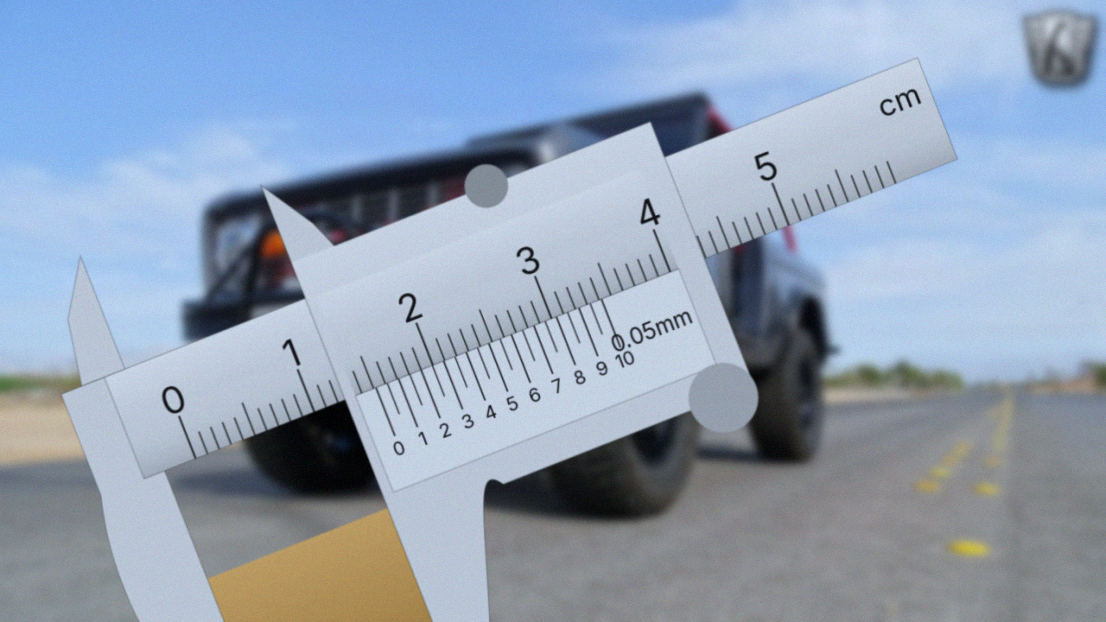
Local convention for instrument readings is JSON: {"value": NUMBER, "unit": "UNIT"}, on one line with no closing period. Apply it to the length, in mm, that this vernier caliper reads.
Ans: {"value": 15.2, "unit": "mm"}
